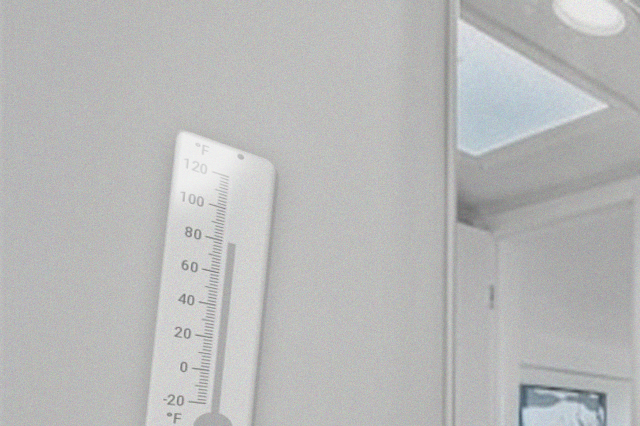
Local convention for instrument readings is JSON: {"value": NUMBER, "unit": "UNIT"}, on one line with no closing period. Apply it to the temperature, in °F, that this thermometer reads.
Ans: {"value": 80, "unit": "°F"}
